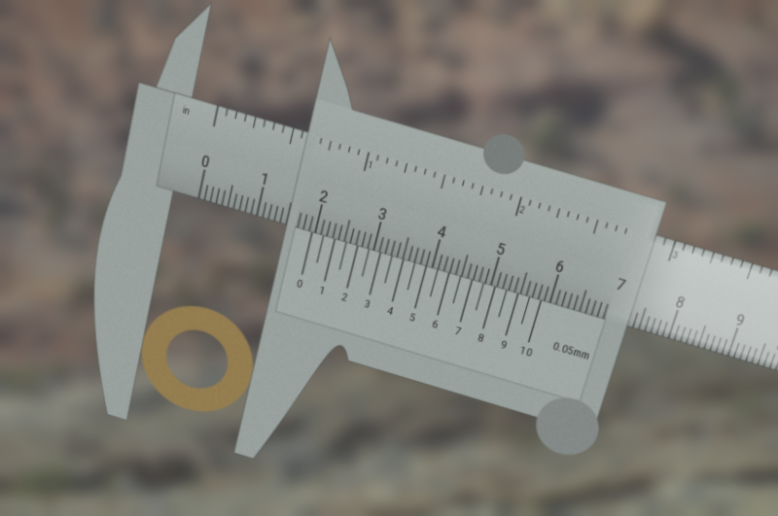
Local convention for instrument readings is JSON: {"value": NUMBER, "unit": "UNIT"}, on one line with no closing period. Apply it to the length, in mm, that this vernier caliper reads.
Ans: {"value": 19.5, "unit": "mm"}
